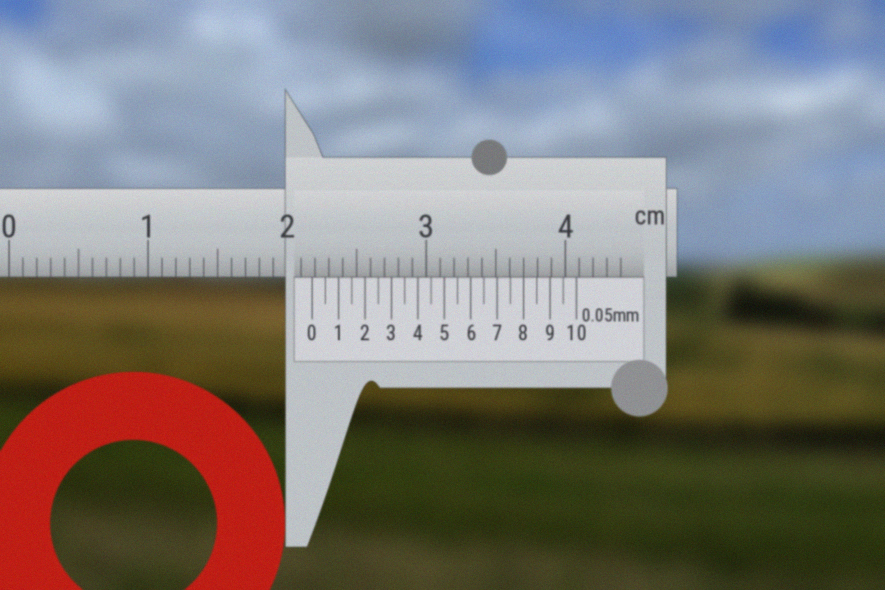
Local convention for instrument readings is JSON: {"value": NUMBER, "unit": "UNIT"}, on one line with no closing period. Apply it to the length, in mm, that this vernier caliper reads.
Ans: {"value": 21.8, "unit": "mm"}
